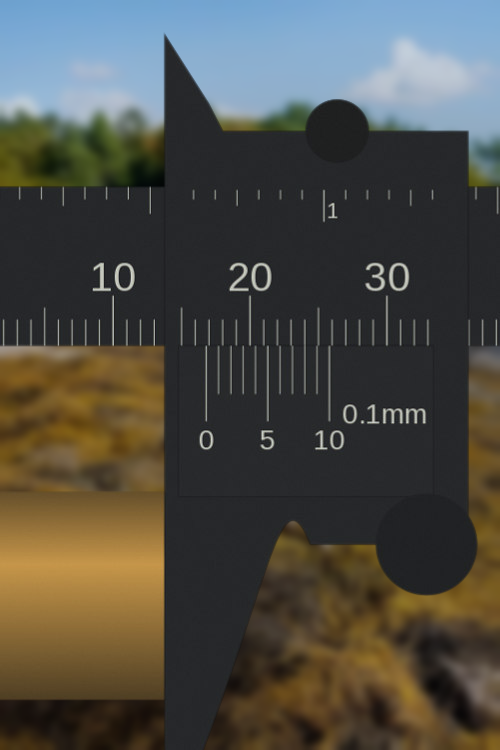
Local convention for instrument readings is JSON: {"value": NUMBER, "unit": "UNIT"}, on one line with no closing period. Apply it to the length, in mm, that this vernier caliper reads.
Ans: {"value": 16.8, "unit": "mm"}
